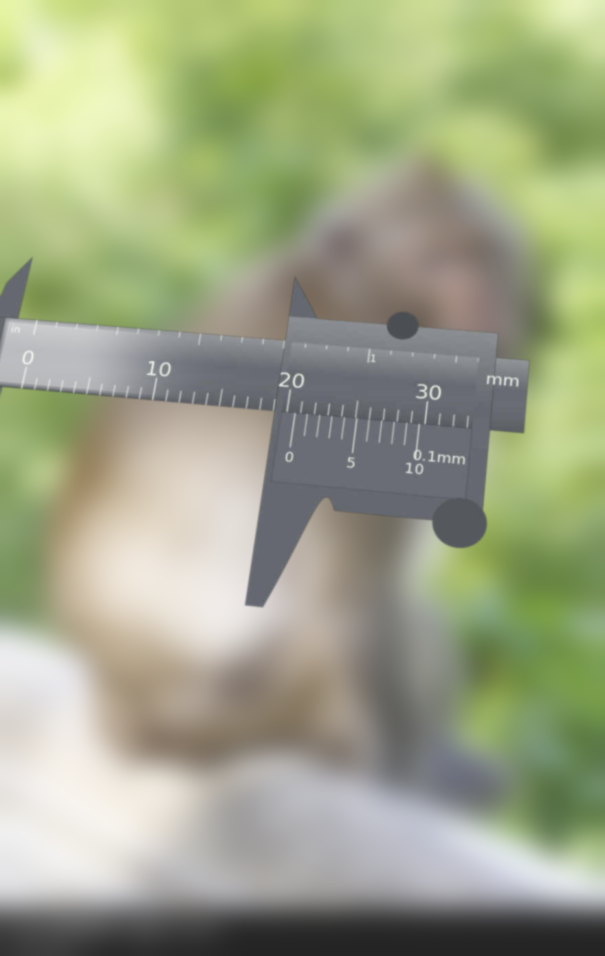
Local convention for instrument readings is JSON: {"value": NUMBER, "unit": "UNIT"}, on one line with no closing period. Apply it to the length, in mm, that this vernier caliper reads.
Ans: {"value": 20.6, "unit": "mm"}
